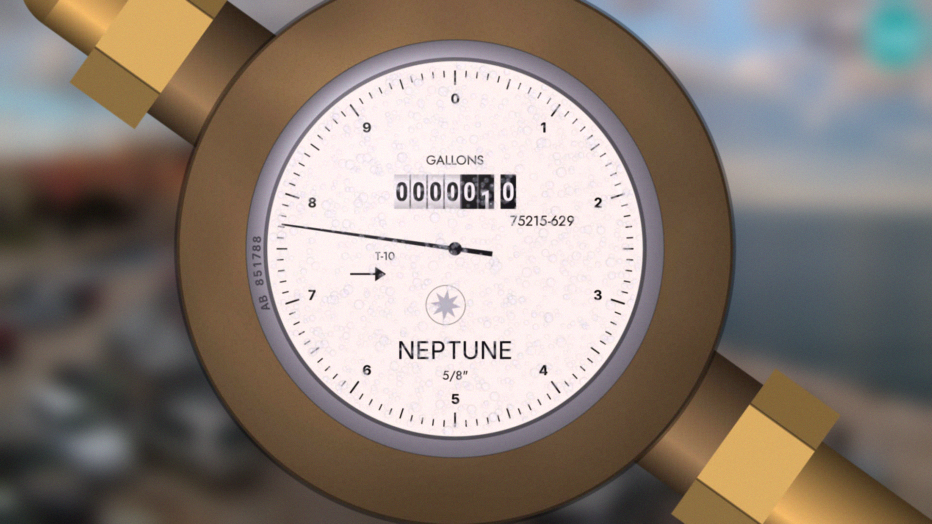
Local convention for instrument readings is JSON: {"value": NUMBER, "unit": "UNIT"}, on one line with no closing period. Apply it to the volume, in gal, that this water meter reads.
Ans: {"value": 7.7, "unit": "gal"}
